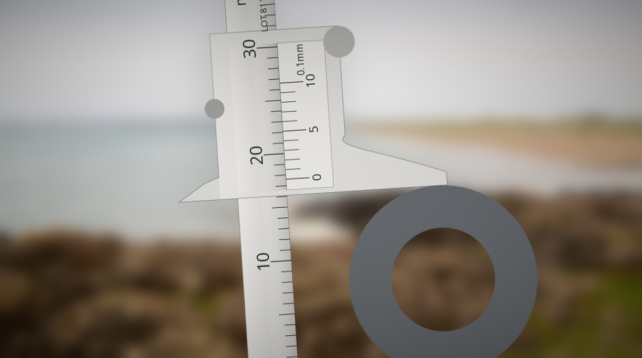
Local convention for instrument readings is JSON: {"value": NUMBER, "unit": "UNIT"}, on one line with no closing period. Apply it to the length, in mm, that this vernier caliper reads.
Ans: {"value": 17.6, "unit": "mm"}
